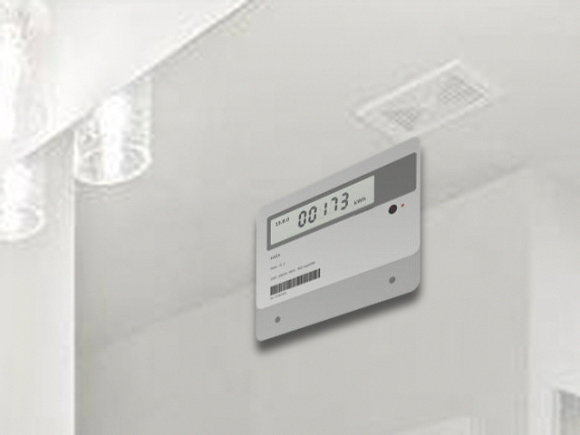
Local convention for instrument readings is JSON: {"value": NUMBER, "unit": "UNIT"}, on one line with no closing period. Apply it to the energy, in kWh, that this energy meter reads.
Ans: {"value": 173, "unit": "kWh"}
